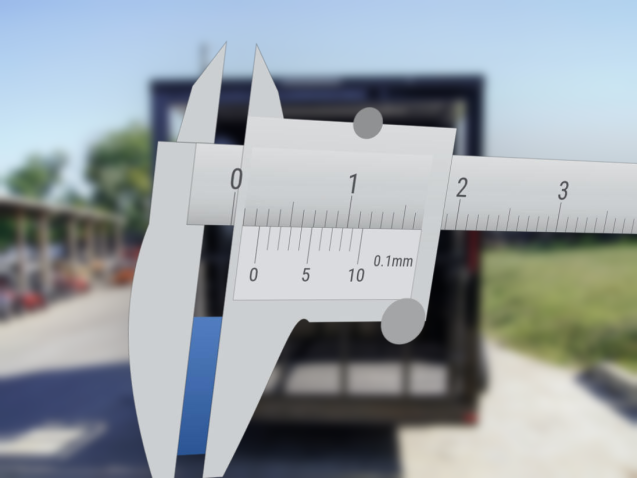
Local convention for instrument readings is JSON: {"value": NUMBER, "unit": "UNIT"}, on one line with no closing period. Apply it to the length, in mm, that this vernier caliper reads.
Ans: {"value": 2.4, "unit": "mm"}
